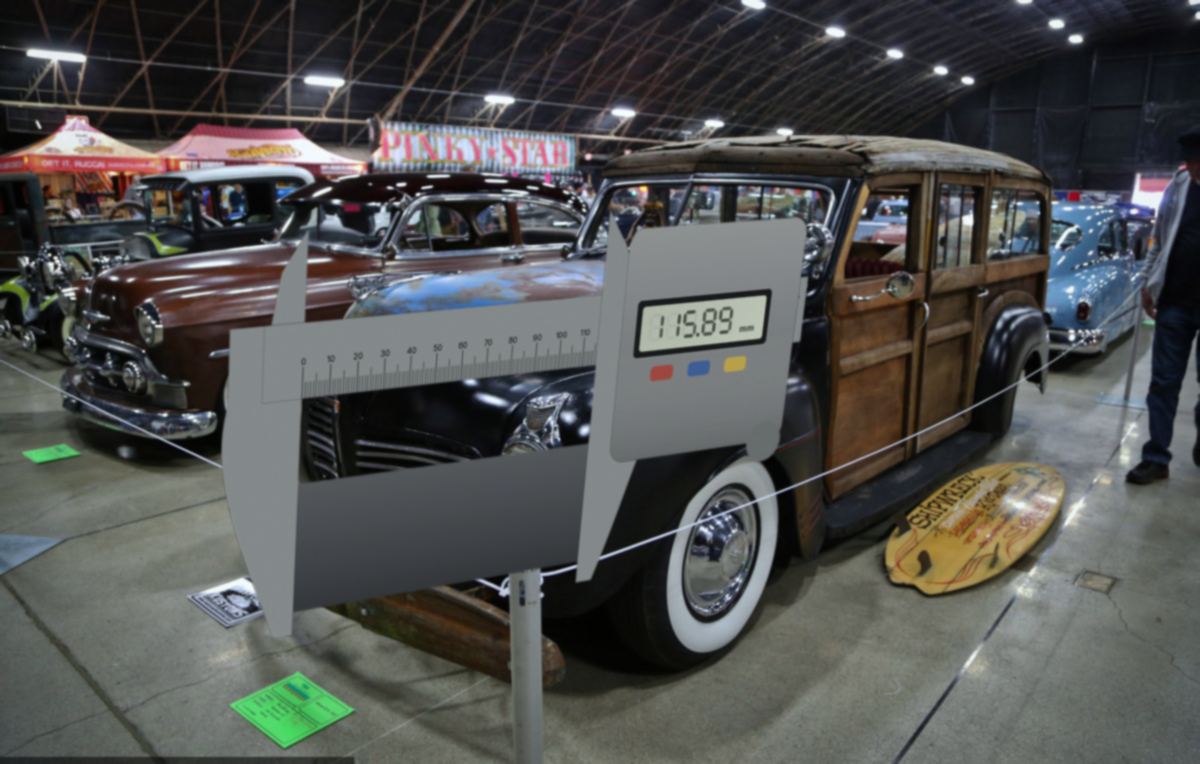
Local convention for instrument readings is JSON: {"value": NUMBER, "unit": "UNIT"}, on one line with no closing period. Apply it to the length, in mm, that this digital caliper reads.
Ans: {"value": 115.89, "unit": "mm"}
